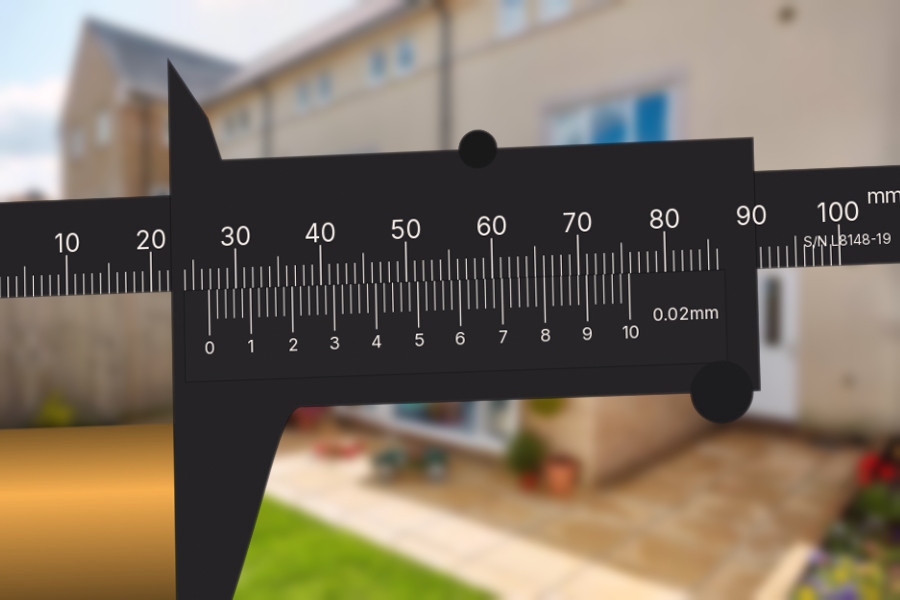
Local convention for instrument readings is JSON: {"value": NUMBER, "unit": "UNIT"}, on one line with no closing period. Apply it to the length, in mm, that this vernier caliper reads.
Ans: {"value": 26.8, "unit": "mm"}
